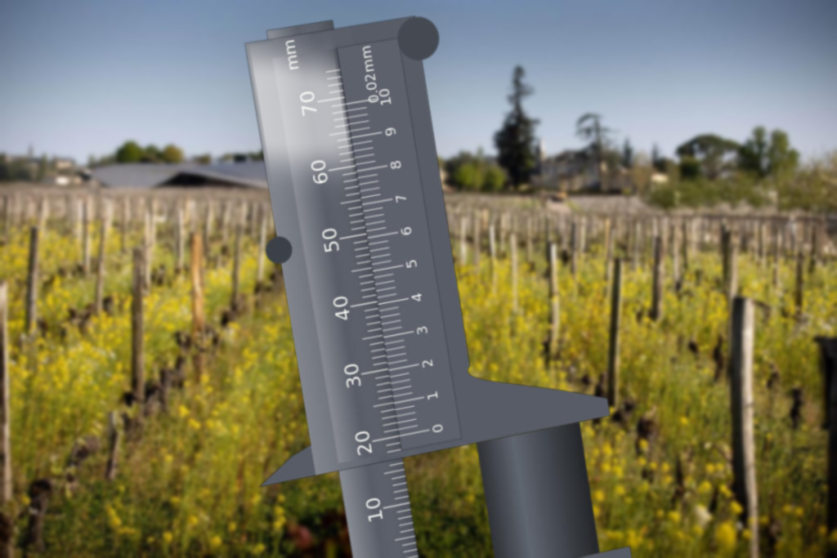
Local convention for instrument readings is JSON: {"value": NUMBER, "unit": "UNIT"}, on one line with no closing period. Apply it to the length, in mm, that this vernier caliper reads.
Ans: {"value": 20.0, "unit": "mm"}
